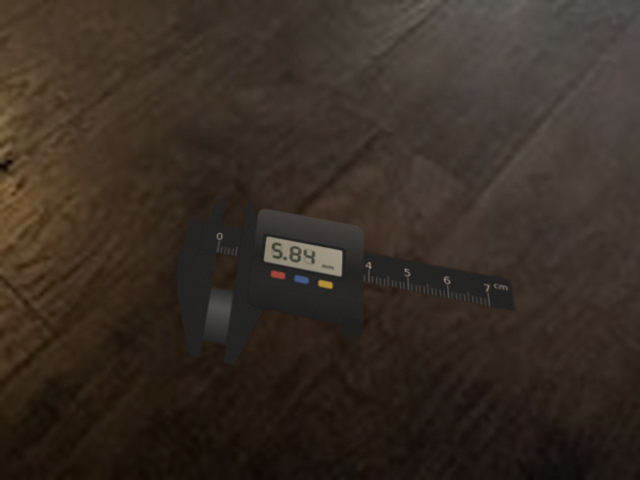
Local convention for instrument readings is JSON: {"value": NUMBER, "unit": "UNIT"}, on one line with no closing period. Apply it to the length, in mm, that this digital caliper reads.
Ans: {"value": 5.84, "unit": "mm"}
